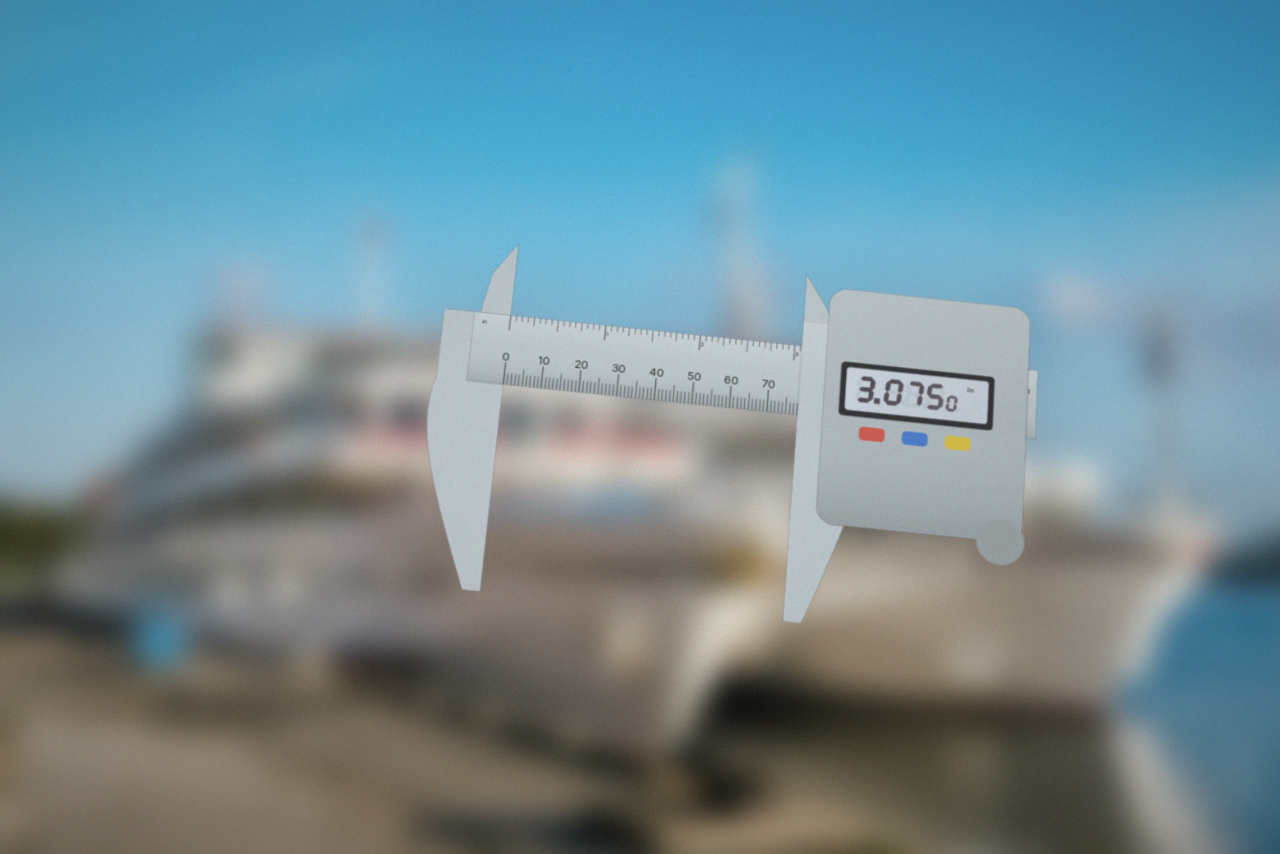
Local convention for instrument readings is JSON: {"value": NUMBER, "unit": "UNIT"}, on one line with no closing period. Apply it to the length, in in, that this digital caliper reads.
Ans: {"value": 3.0750, "unit": "in"}
